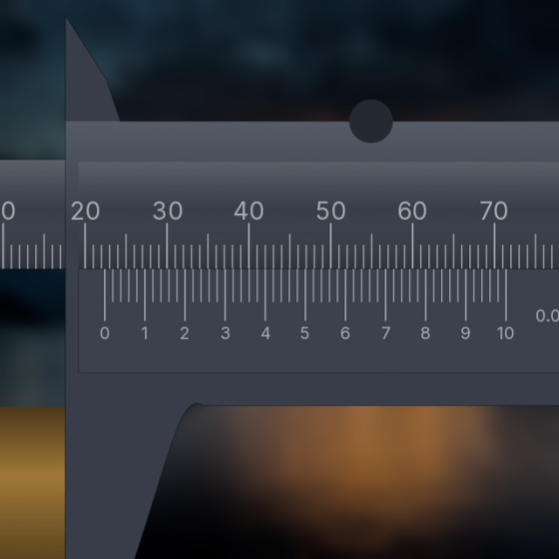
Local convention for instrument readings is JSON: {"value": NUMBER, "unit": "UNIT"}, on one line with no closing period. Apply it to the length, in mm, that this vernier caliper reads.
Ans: {"value": 22.4, "unit": "mm"}
